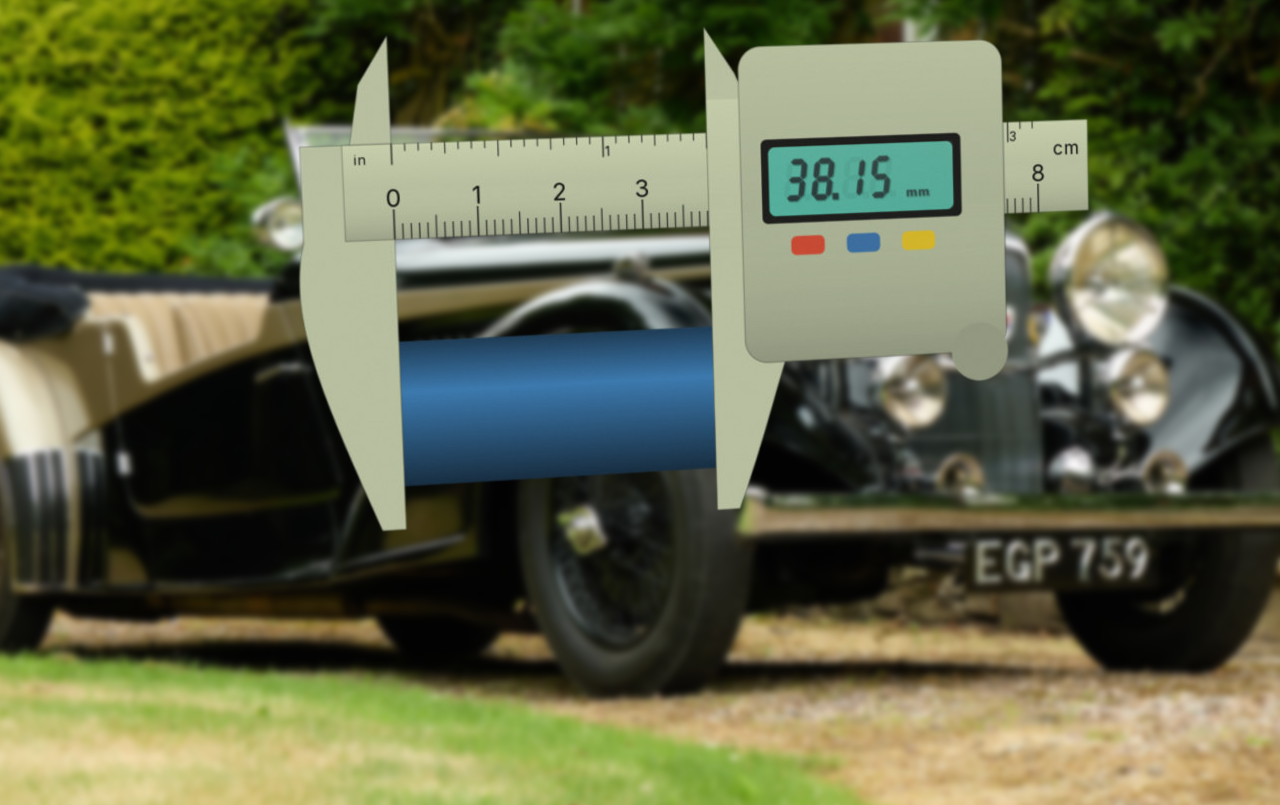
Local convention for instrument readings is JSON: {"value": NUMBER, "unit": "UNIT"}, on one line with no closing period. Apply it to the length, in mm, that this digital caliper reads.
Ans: {"value": 38.15, "unit": "mm"}
